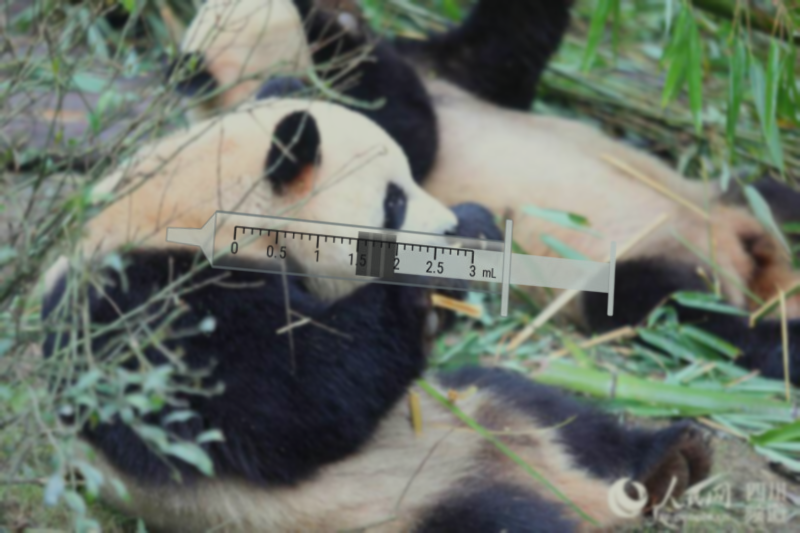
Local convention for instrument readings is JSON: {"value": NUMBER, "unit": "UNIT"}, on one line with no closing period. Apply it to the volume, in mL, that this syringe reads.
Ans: {"value": 1.5, "unit": "mL"}
